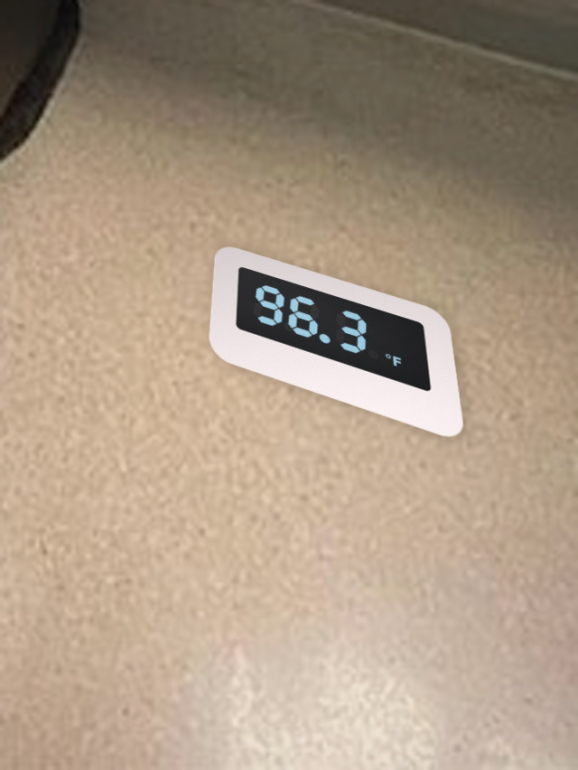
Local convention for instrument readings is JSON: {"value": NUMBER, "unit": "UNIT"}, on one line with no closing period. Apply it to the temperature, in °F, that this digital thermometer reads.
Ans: {"value": 96.3, "unit": "°F"}
